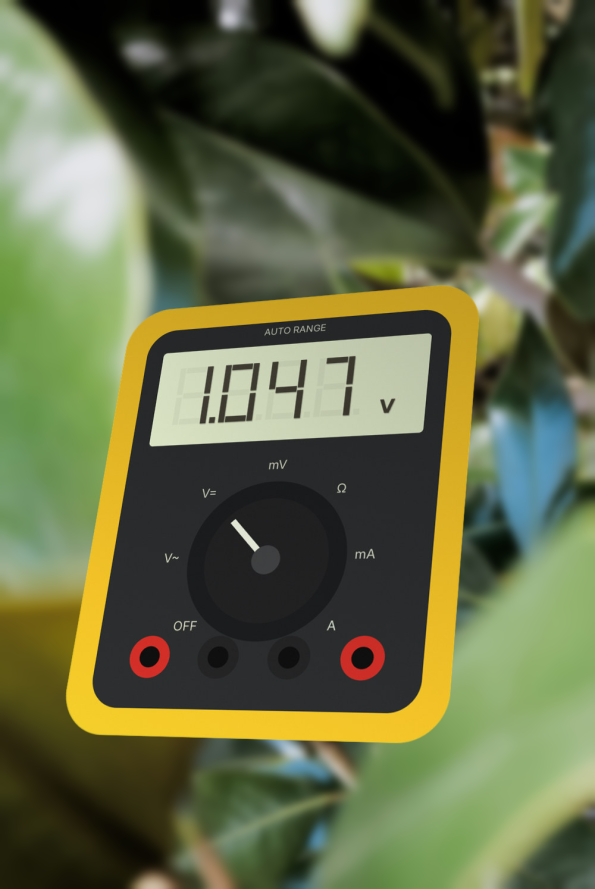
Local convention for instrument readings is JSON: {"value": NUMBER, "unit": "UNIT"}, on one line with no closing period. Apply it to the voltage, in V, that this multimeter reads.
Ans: {"value": 1.047, "unit": "V"}
